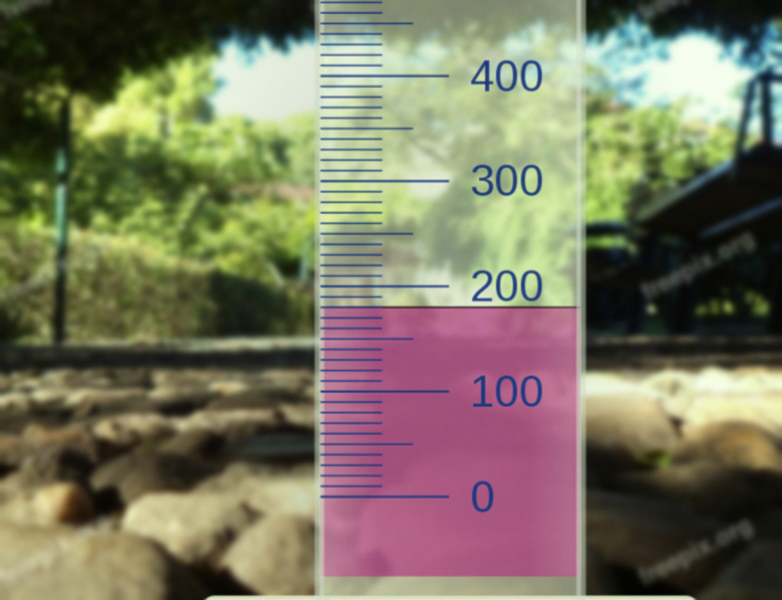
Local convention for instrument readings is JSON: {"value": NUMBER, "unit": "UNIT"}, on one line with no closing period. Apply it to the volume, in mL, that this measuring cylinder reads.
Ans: {"value": 180, "unit": "mL"}
